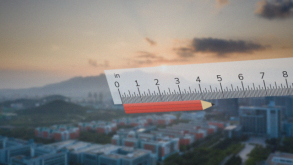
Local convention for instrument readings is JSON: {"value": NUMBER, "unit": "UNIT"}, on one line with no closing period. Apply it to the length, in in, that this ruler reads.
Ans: {"value": 4.5, "unit": "in"}
